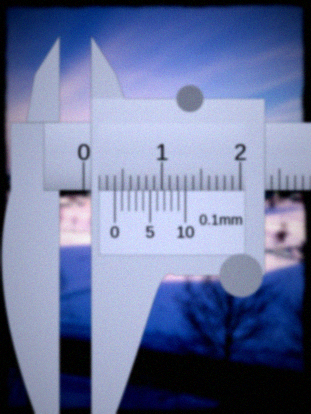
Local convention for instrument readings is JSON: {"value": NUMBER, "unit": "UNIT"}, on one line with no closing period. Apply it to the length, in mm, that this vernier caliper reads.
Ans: {"value": 4.0, "unit": "mm"}
